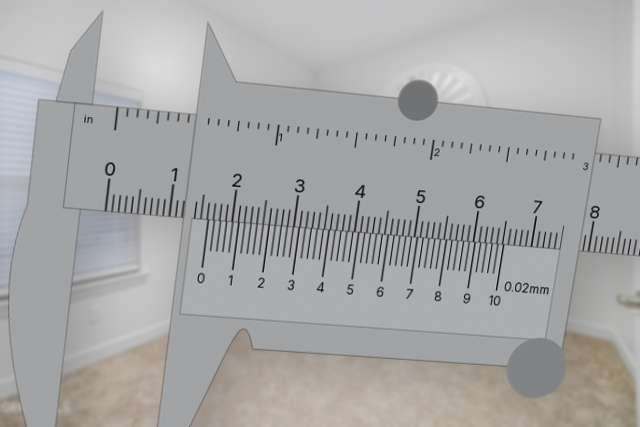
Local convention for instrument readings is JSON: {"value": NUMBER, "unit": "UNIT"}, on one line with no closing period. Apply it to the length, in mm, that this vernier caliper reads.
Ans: {"value": 16.2, "unit": "mm"}
